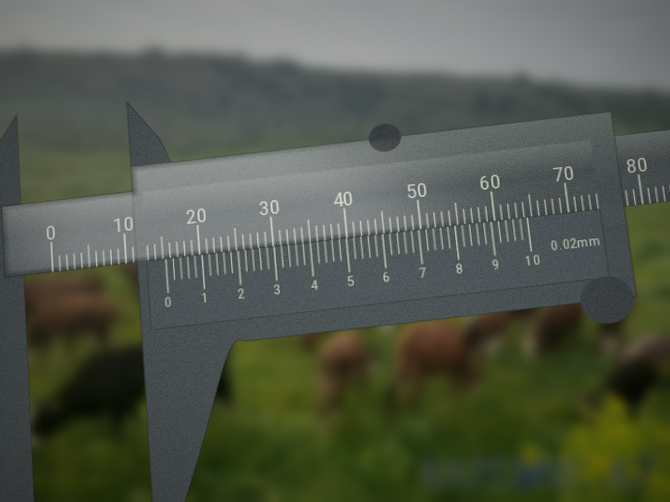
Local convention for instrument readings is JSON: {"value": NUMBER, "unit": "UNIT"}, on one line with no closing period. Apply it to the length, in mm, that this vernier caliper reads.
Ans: {"value": 15.4, "unit": "mm"}
